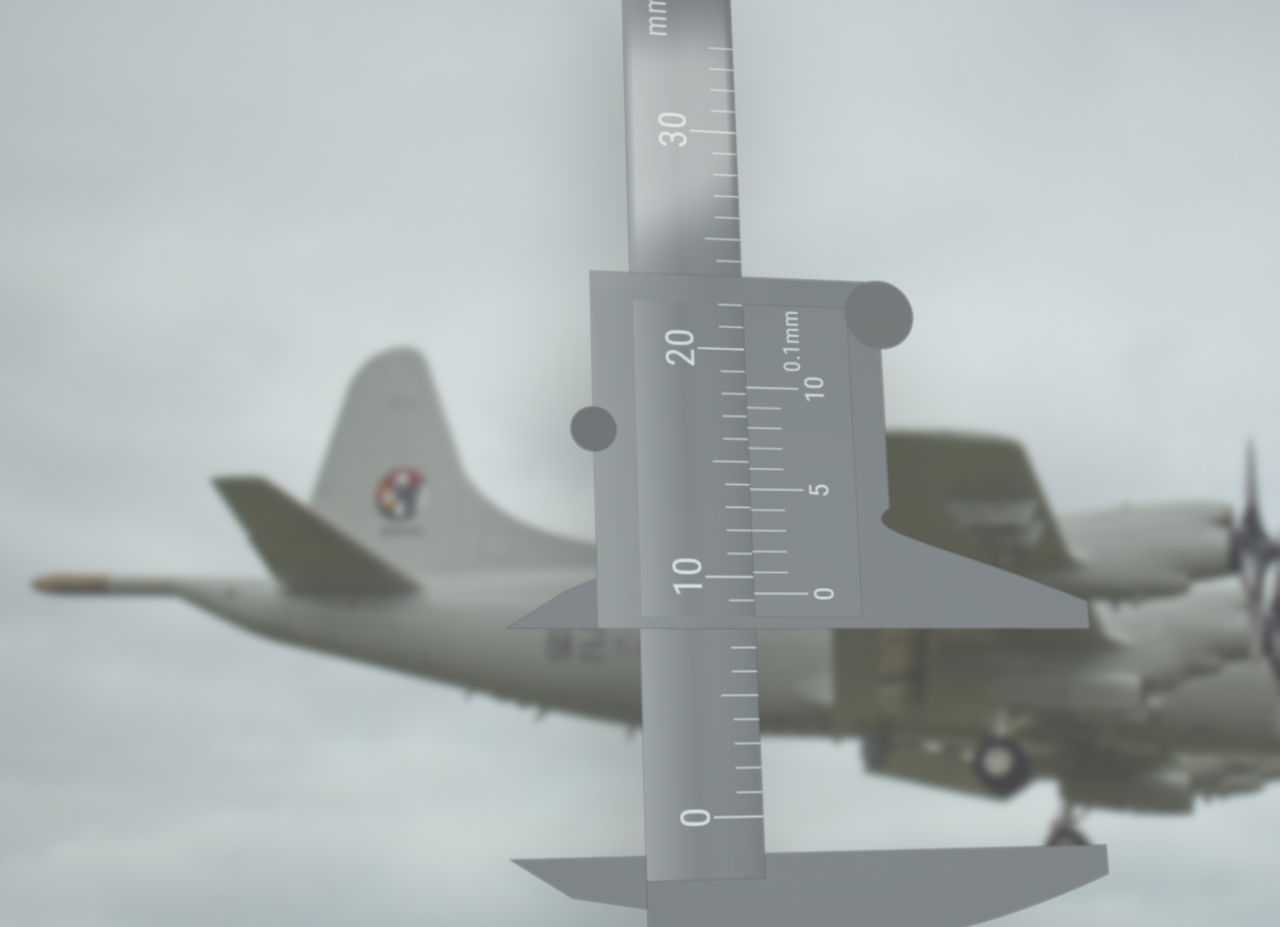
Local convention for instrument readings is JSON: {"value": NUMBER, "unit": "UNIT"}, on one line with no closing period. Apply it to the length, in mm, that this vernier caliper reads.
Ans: {"value": 9.3, "unit": "mm"}
